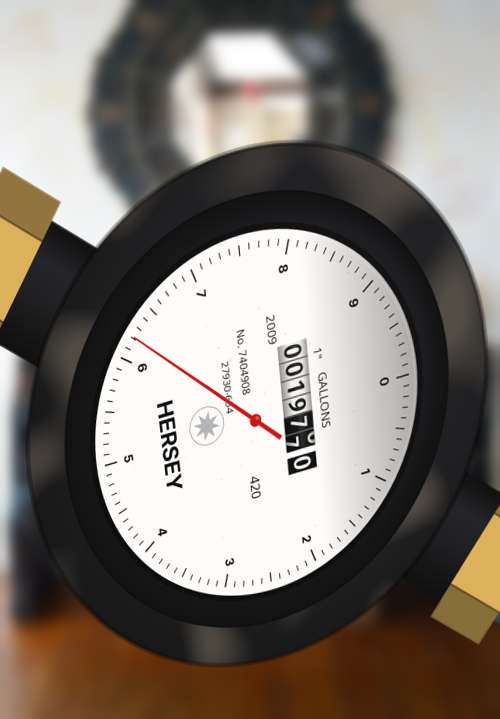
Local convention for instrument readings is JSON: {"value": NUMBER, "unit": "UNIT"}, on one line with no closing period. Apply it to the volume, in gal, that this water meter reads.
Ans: {"value": 19766.2, "unit": "gal"}
